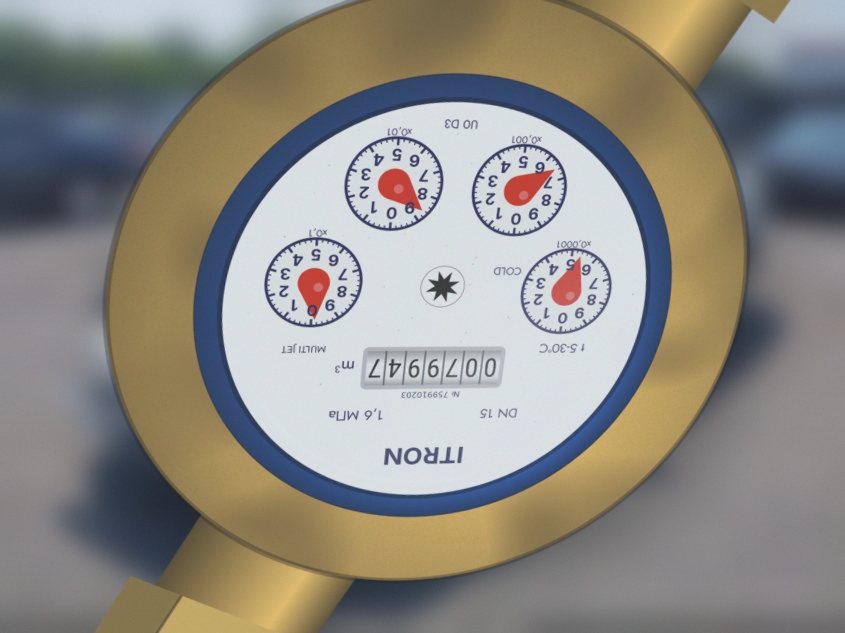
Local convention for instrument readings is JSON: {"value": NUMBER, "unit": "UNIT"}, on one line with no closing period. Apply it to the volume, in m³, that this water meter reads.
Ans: {"value": 79946.9865, "unit": "m³"}
